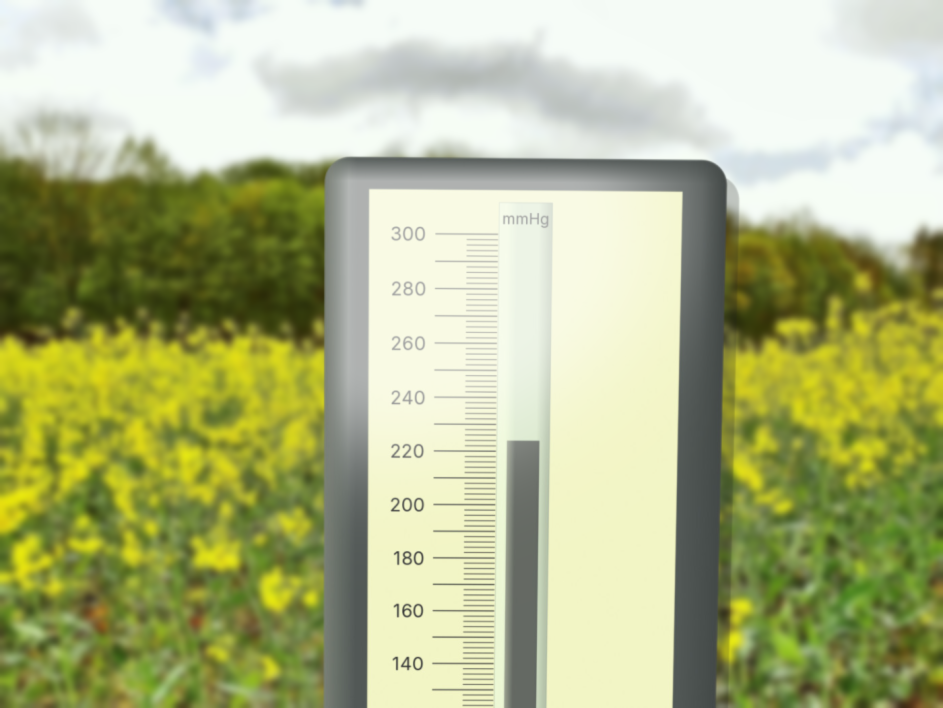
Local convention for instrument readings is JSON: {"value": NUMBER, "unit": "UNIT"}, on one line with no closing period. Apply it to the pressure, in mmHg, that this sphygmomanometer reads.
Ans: {"value": 224, "unit": "mmHg"}
